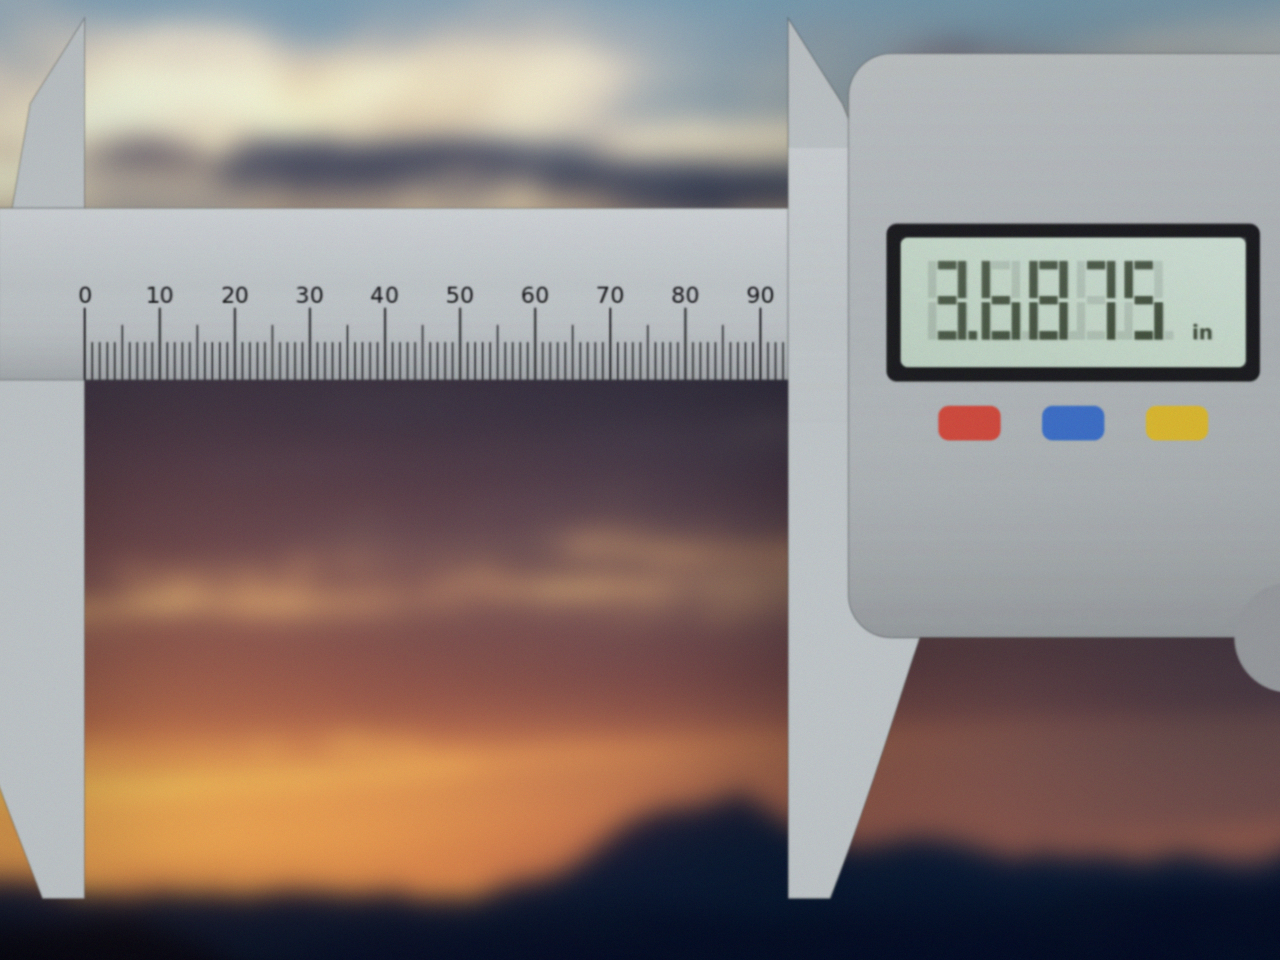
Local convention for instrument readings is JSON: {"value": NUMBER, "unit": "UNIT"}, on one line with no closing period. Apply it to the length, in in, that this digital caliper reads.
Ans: {"value": 3.6875, "unit": "in"}
